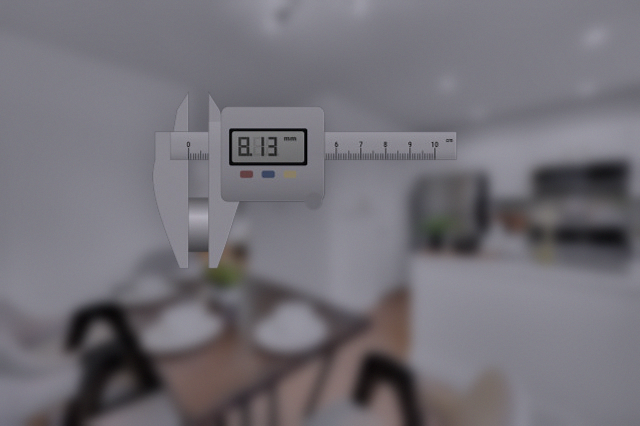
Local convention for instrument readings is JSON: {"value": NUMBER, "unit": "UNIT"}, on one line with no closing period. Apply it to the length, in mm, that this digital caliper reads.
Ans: {"value": 8.13, "unit": "mm"}
